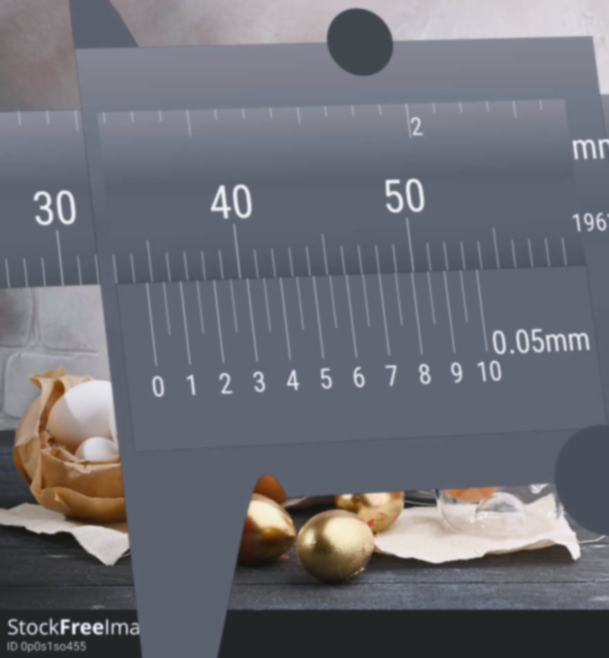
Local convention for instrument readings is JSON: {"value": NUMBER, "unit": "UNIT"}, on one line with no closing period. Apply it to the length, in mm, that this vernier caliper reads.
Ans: {"value": 34.7, "unit": "mm"}
